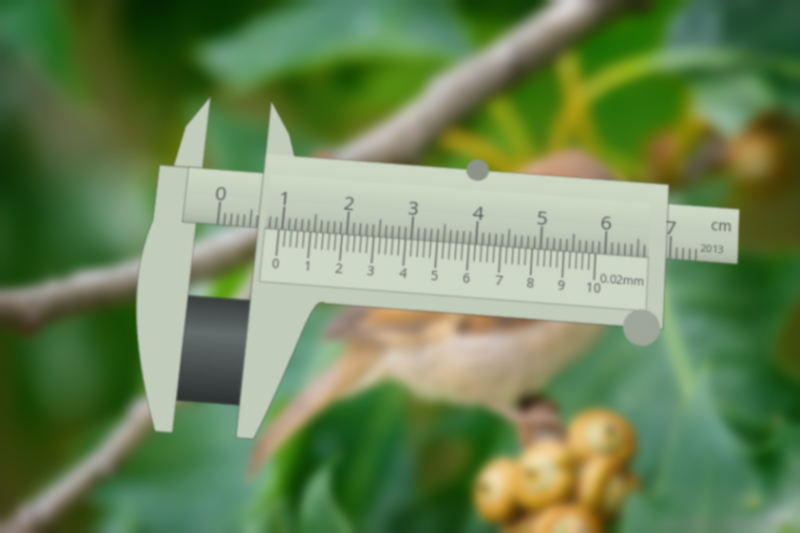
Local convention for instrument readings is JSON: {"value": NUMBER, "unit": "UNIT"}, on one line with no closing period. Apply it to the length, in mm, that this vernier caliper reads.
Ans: {"value": 9.5, "unit": "mm"}
